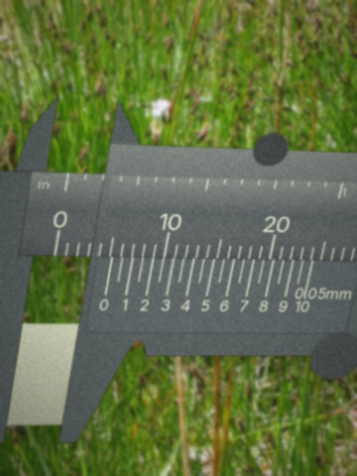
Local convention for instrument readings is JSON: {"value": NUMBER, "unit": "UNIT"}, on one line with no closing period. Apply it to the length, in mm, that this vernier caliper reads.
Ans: {"value": 5.2, "unit": "mm"}
